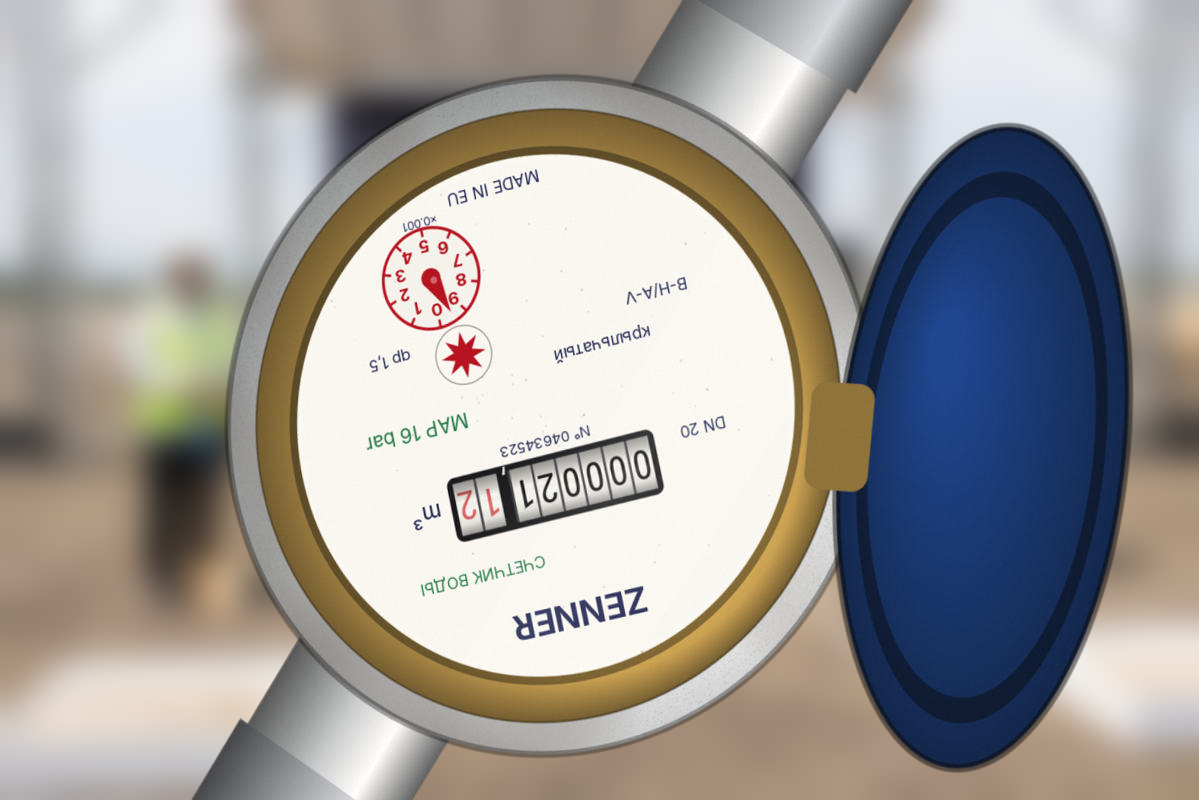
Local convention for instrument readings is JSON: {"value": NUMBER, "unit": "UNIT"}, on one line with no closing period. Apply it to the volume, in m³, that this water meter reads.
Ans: {"value": 21.119, "unit": "m³"}
